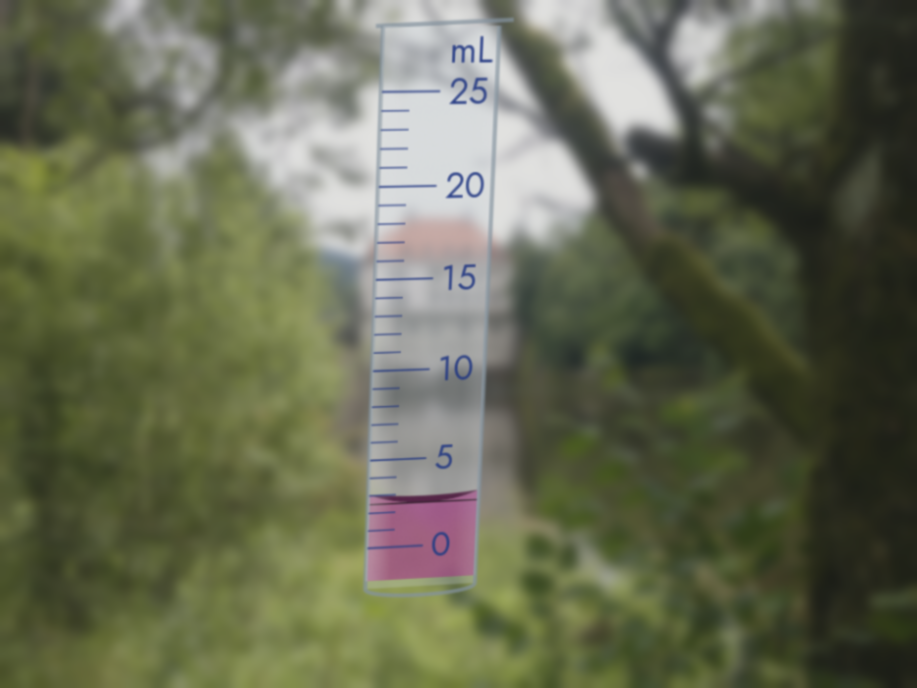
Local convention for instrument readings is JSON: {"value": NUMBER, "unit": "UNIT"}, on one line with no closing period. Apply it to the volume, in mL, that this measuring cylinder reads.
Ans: {"value": 2.5, "unit": "mL"}
